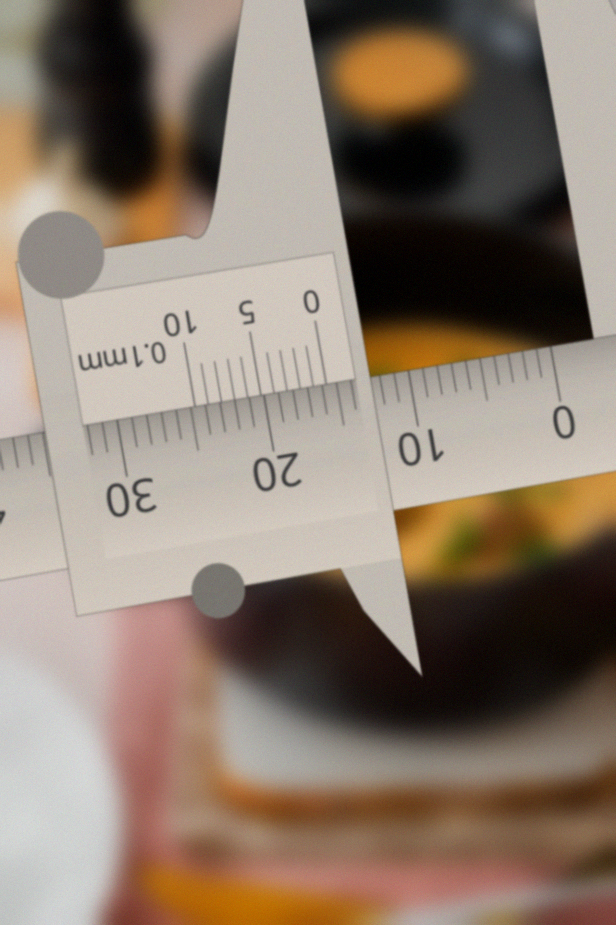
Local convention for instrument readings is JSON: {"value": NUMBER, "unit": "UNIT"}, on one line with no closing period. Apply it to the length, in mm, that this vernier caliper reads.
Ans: {"value": 15.7, "unit": "mm"}
